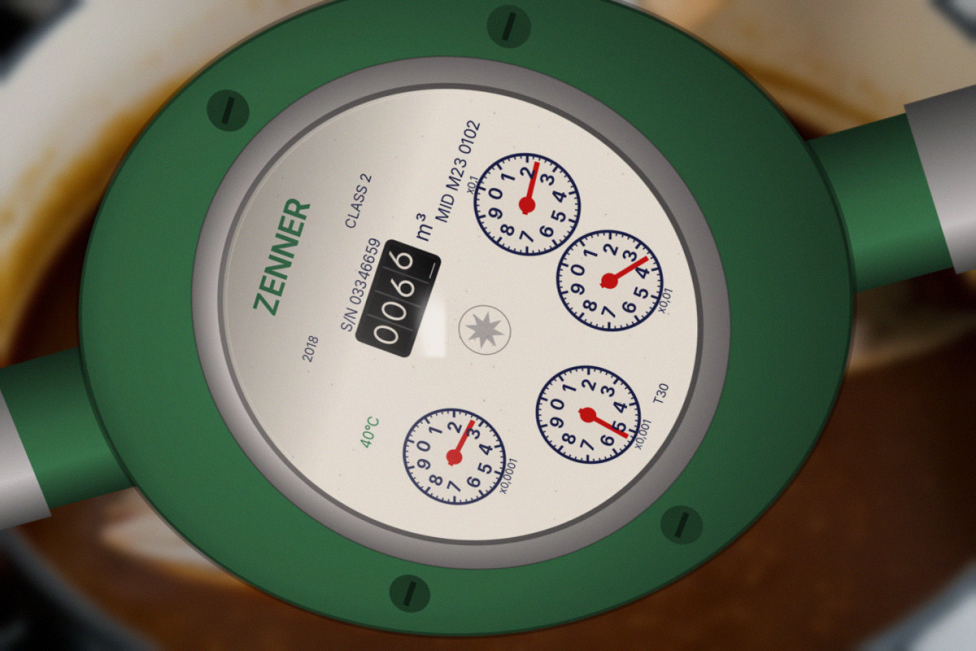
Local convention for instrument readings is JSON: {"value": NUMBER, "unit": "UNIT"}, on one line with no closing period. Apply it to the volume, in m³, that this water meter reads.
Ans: {"value": 66.2352, "unit": "m³"}
